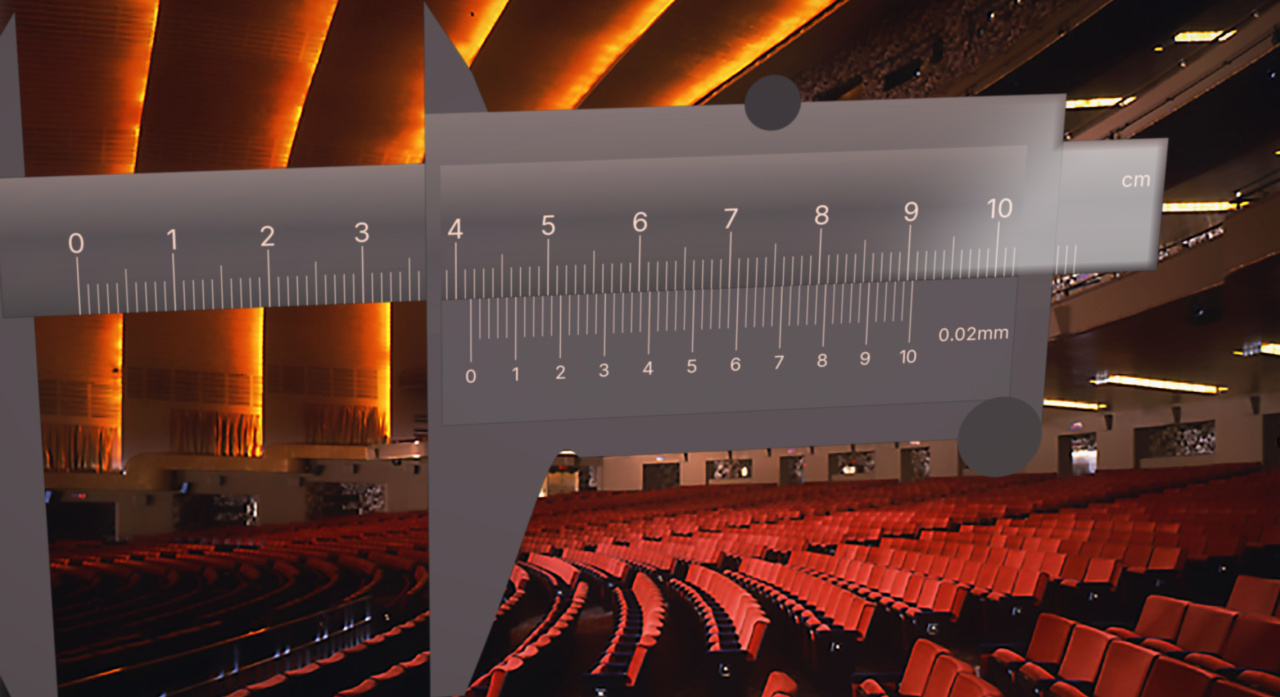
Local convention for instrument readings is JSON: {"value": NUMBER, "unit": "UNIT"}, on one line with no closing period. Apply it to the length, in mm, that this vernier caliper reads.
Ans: {"value": 41.6, "unit": "mm"}
